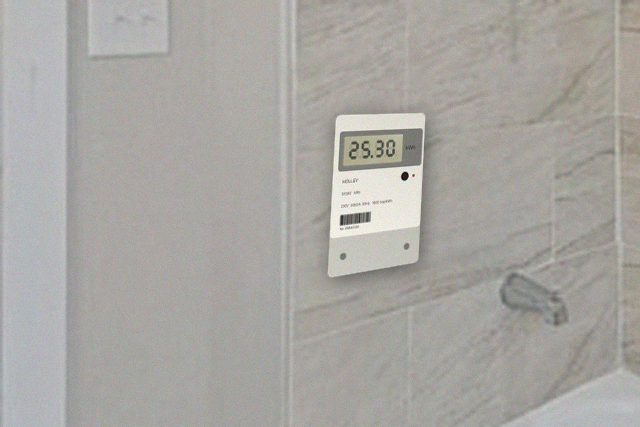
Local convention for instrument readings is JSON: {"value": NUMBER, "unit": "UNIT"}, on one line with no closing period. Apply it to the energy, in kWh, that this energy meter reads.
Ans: {"value": 25.30, "unit": "kWh"}
